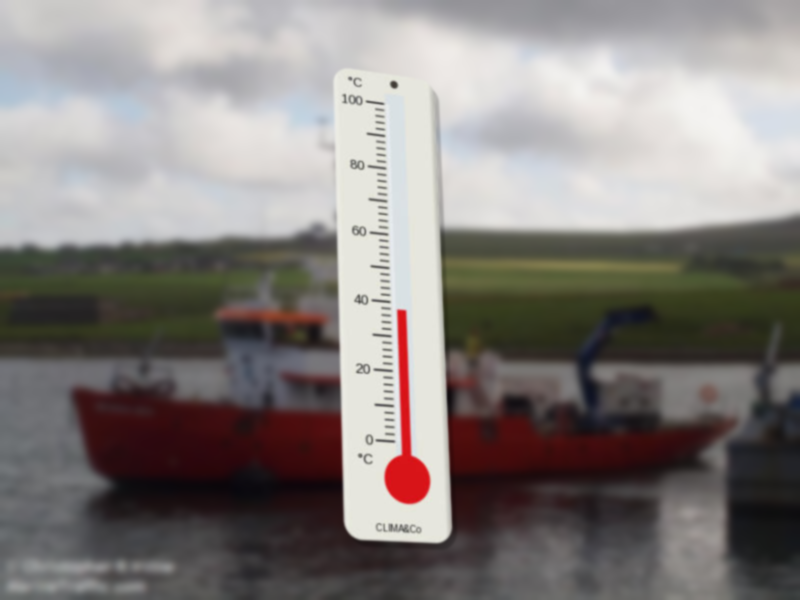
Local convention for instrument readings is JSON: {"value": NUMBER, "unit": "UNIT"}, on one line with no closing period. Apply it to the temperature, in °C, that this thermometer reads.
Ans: {"value": 38, "unit": "°C"}
